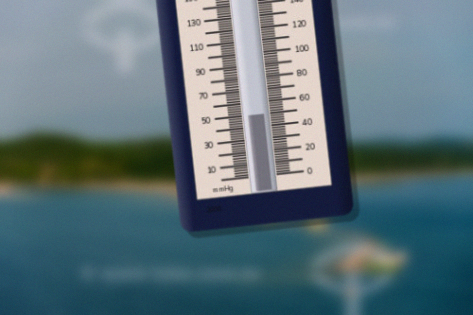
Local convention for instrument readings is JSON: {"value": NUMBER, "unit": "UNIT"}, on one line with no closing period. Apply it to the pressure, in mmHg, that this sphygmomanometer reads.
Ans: {"value": 50, "unit": "mmHg"}
